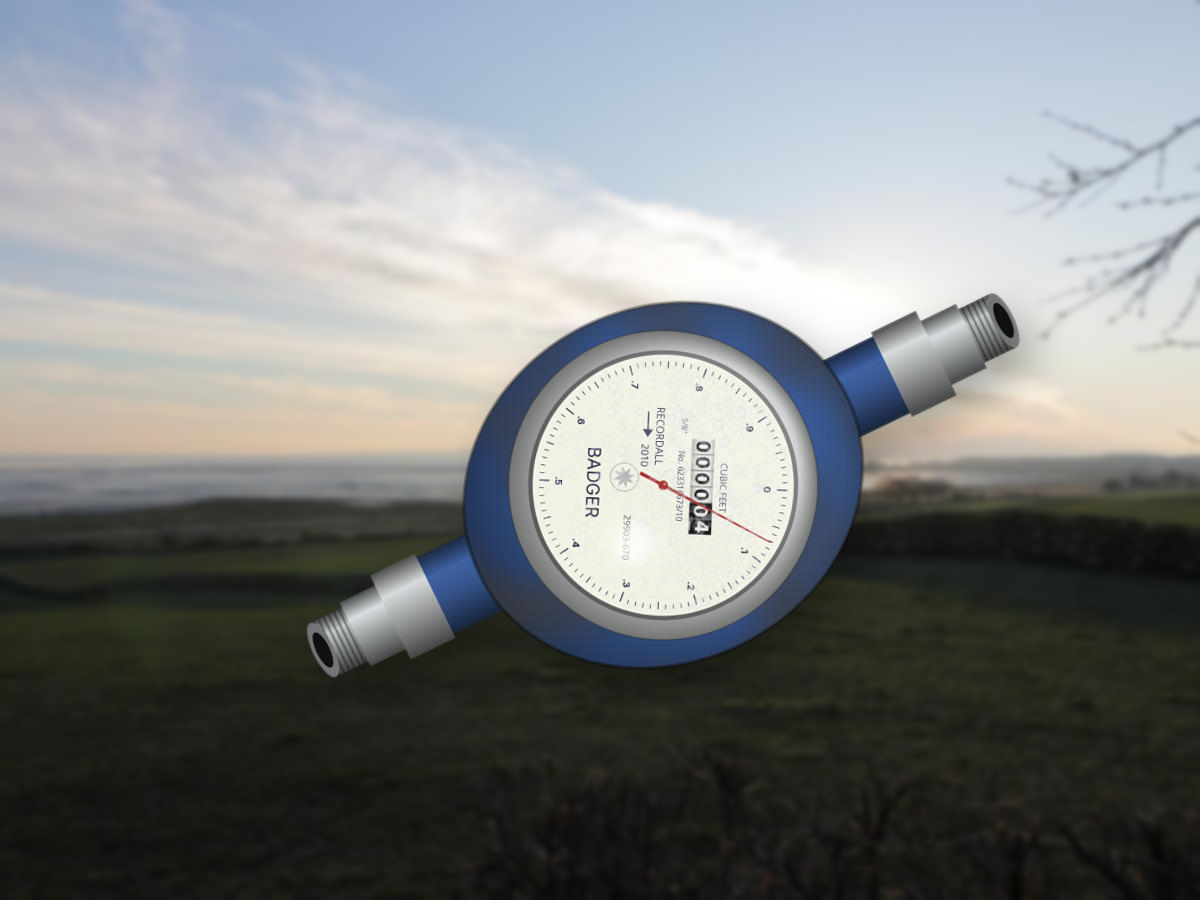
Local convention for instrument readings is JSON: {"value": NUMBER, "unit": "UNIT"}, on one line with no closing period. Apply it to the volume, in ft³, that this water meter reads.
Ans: {"value": 4.07, "unit": "ft³"}
